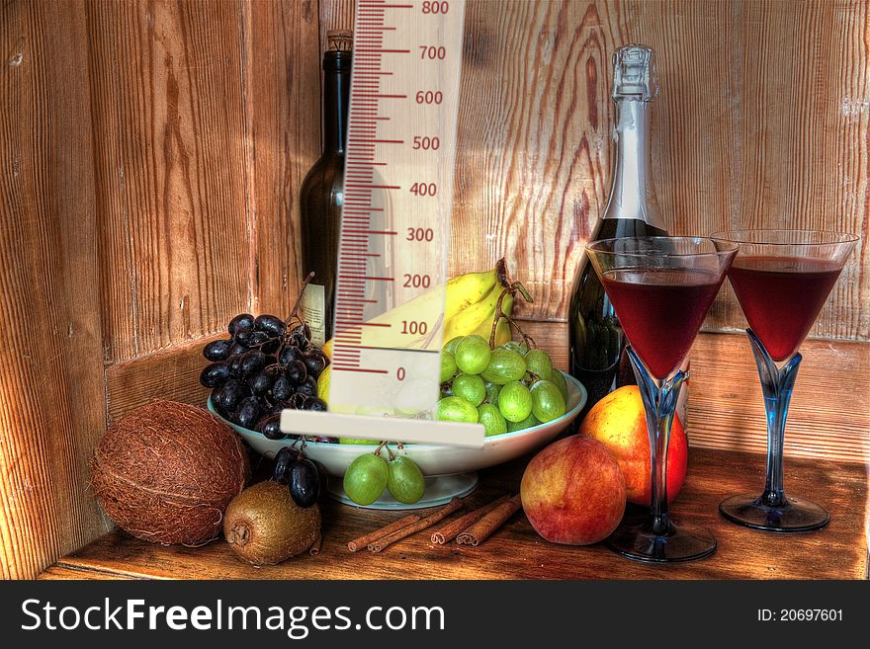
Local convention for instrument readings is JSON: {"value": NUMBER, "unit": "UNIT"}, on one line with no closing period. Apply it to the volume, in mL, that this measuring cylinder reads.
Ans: {"value": 50, "unit": "mL"}
